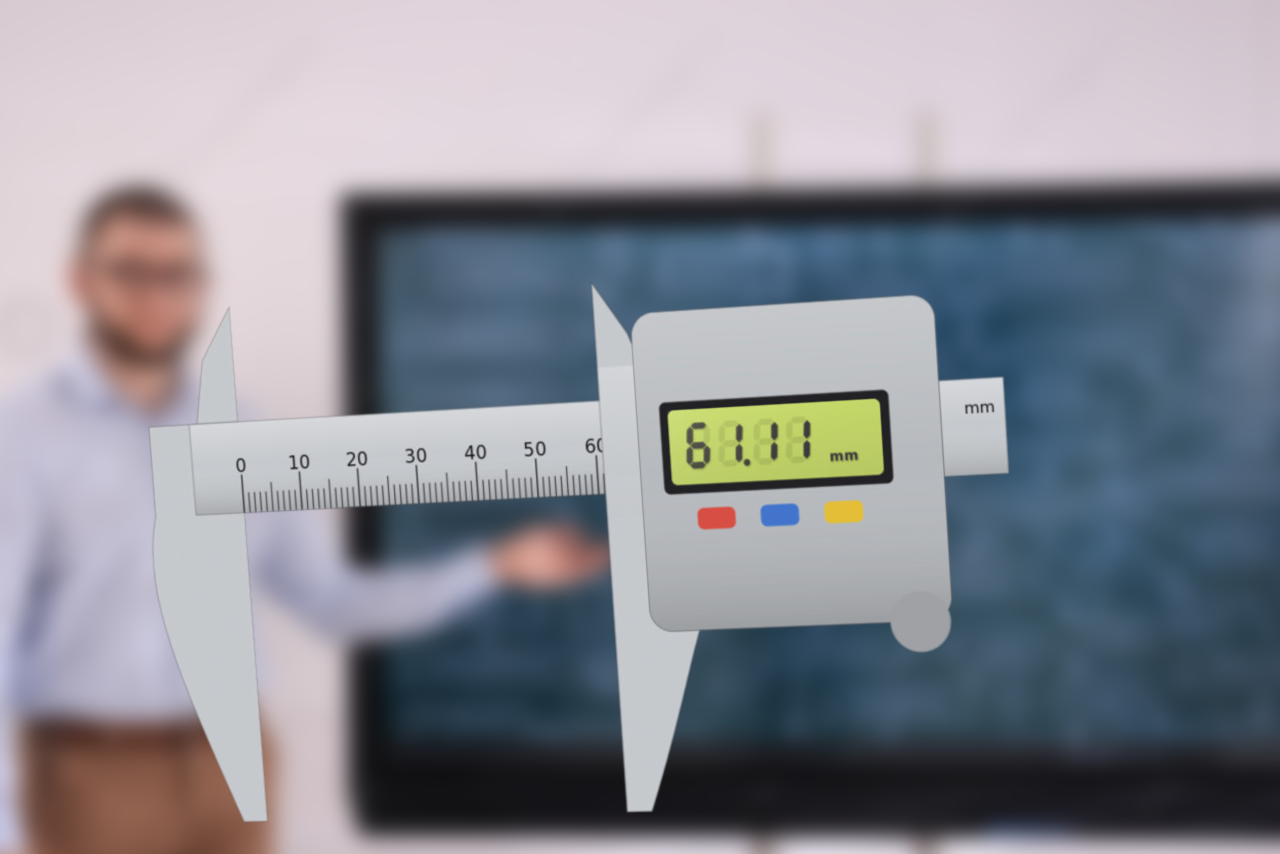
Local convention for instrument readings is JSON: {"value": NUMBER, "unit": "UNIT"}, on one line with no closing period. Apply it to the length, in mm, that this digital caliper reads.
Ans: {"value": 61.11, "unit": "mm"}
